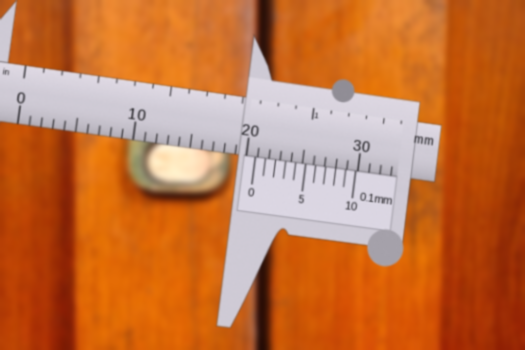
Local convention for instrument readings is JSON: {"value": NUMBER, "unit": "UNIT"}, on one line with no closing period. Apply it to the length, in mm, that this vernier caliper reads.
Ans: {"value": 20.8, "unit": "mm"}
